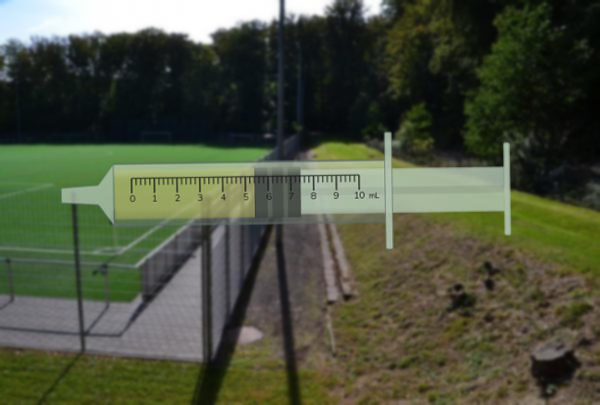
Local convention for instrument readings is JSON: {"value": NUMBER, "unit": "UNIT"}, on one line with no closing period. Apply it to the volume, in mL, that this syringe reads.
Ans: {"value": 5.4, "unit": "mL"}
